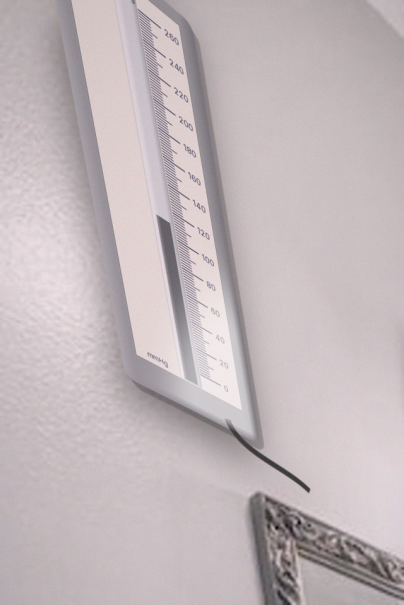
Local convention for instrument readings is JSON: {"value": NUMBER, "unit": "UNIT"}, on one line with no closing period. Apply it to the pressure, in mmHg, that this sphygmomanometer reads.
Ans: {"value": 110, "unit": "mmHg"}
